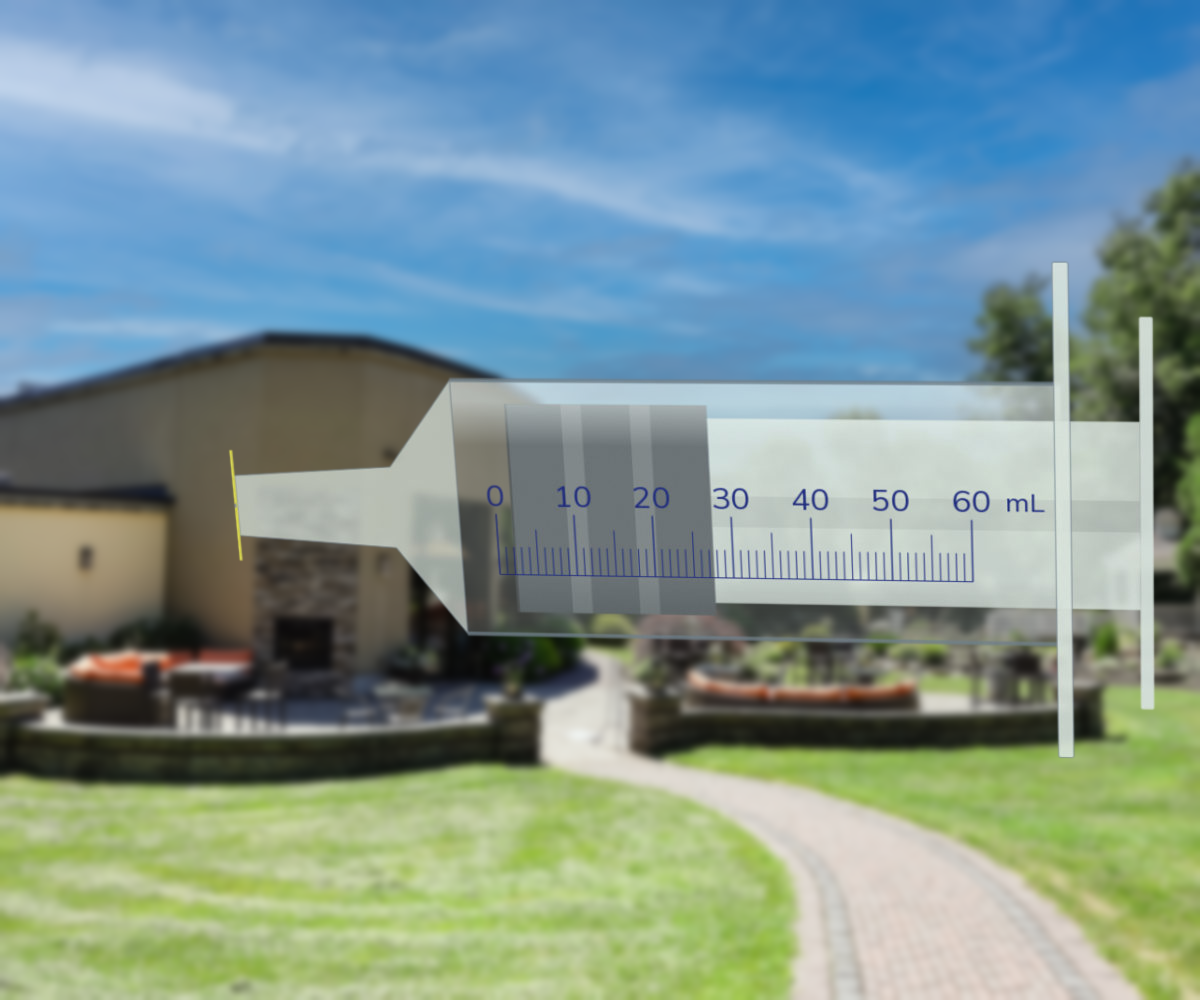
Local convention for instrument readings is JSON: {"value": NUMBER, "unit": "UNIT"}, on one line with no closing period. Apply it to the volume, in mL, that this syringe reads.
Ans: {"value": 2, "unit": "mL"}
